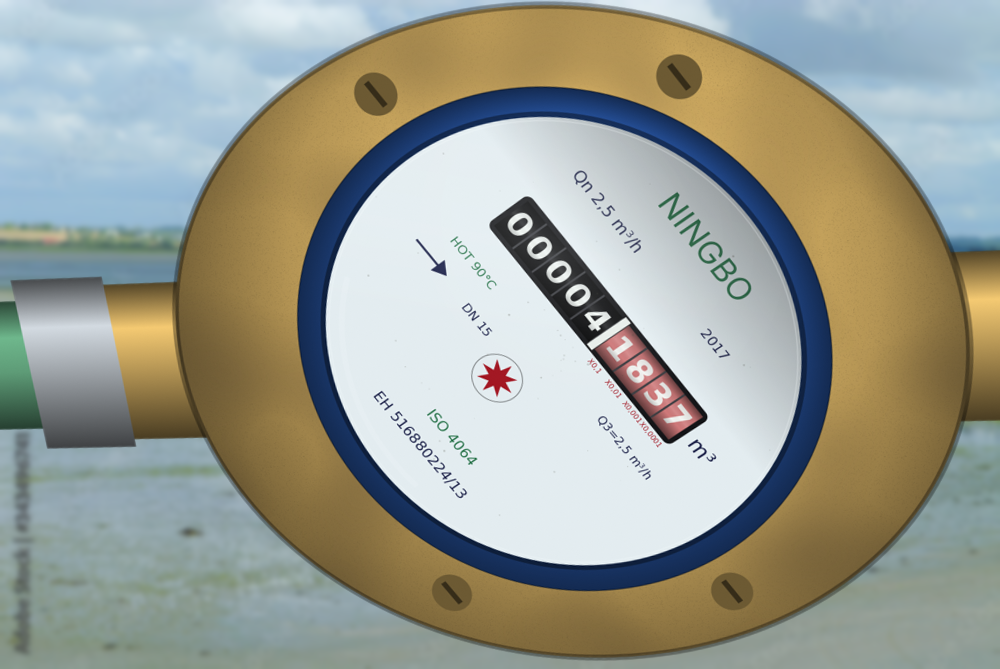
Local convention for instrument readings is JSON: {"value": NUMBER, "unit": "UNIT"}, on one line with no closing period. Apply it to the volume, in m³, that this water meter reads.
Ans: {"value": 4.1837, "unit": "m³"}
